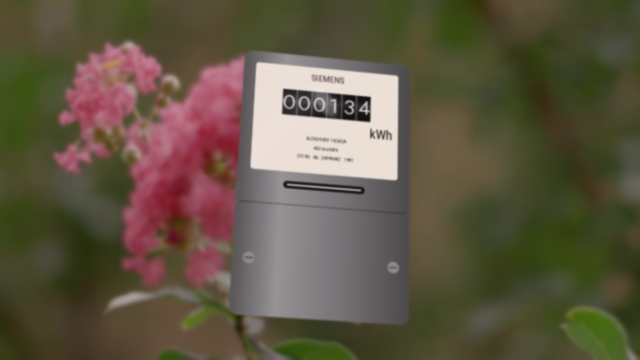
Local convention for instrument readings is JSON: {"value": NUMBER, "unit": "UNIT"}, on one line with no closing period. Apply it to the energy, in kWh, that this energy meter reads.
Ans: {"value": 134, "unit": "kWh"}
